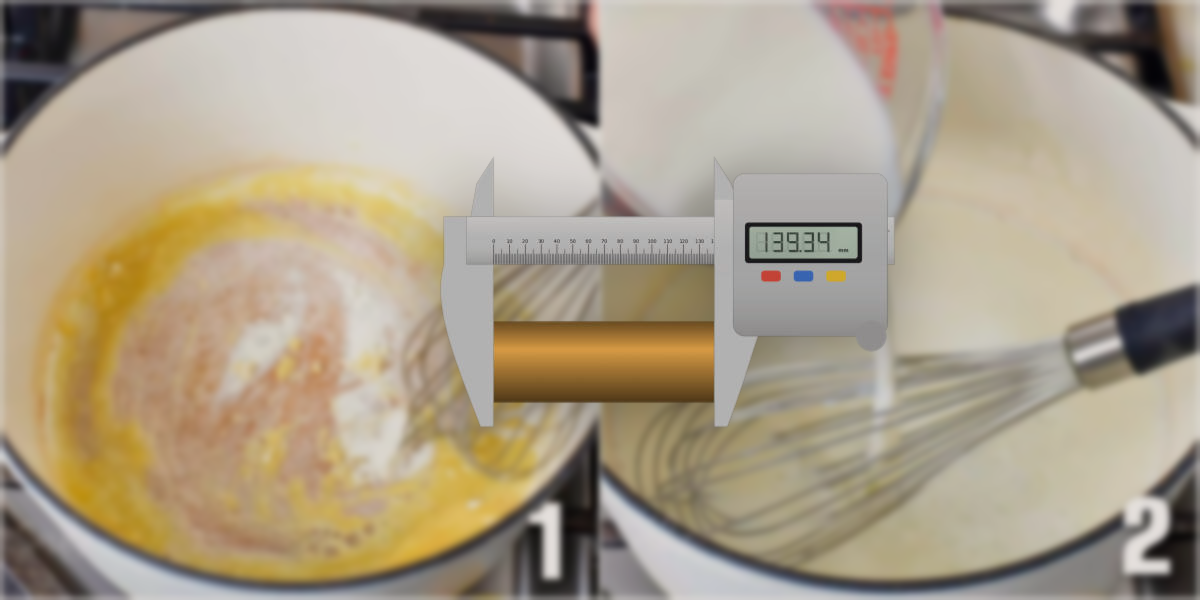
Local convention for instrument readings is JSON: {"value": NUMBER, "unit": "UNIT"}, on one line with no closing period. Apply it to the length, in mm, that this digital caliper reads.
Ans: {"value": 139.34, "unit": "mm"}
